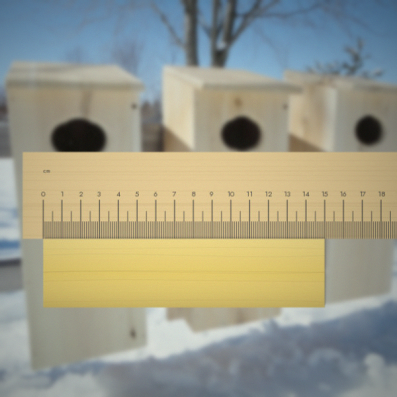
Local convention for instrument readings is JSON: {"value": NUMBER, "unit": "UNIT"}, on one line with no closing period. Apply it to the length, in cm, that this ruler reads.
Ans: {"value": 15, "unit": "cm"}
